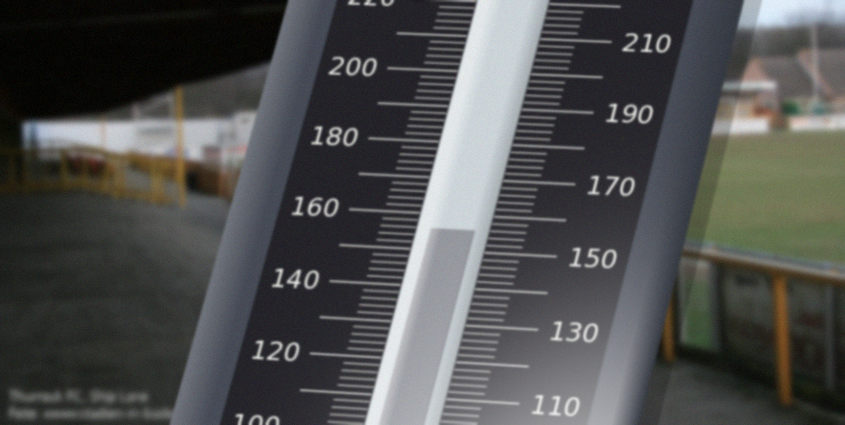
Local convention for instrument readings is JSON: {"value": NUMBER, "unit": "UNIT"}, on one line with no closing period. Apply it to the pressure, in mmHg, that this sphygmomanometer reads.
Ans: {"value": 156, "unit": "mmHg"}
